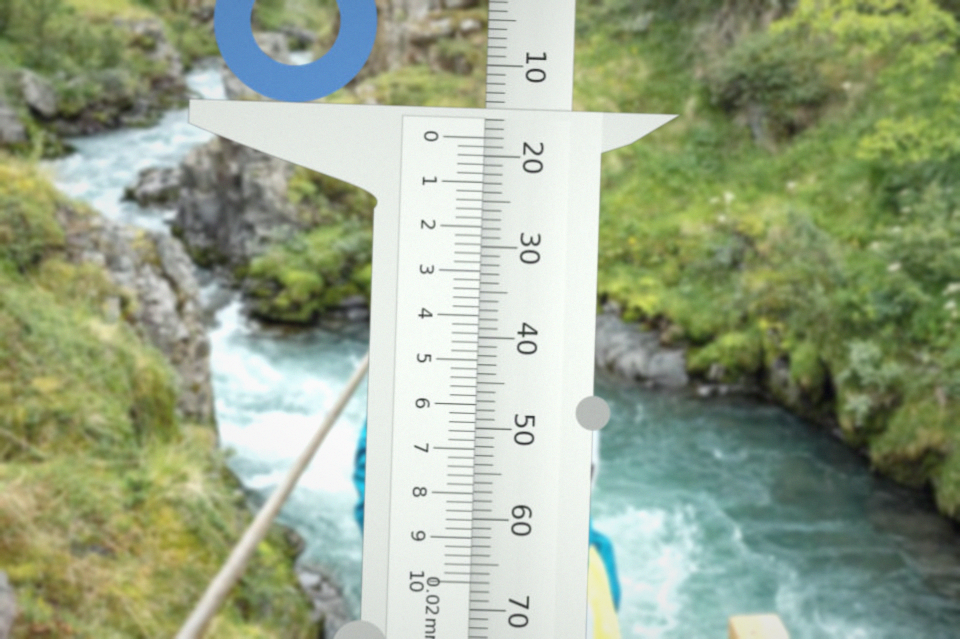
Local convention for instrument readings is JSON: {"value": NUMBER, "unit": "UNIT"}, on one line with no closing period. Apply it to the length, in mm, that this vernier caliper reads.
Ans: {"value": 18.0, "unit": "mm"}
